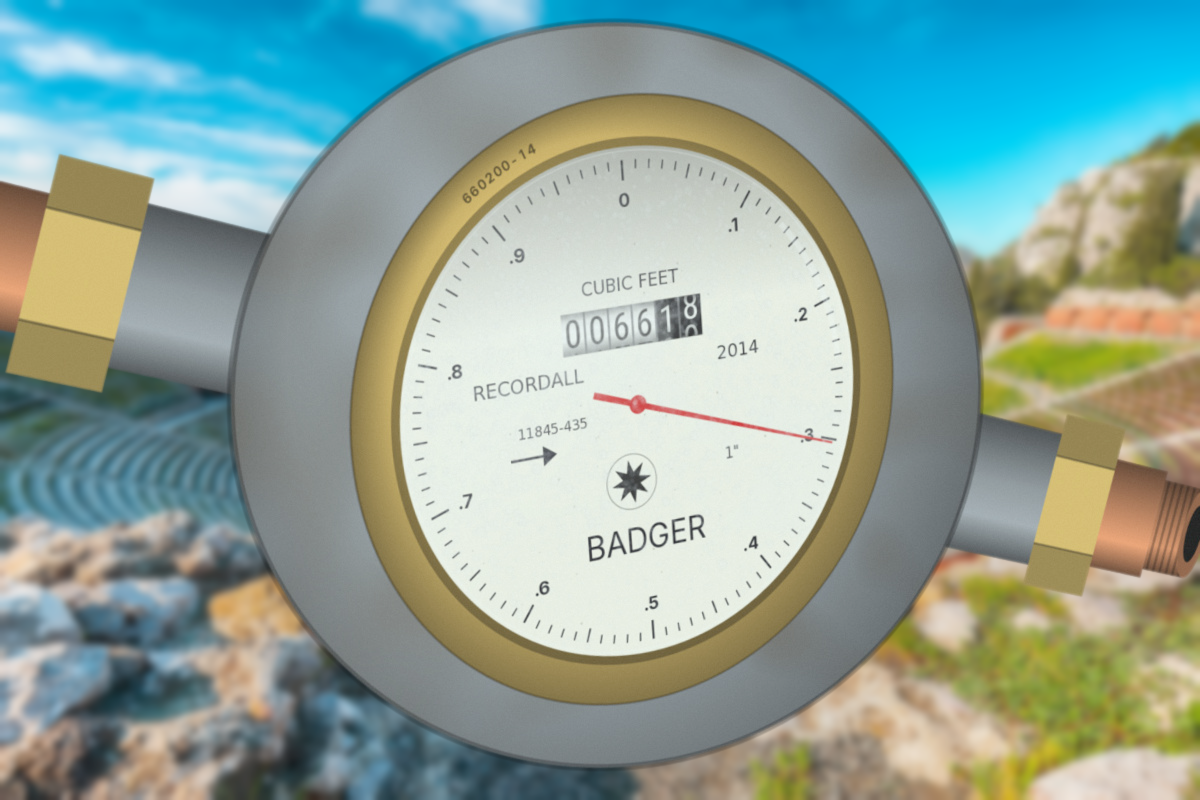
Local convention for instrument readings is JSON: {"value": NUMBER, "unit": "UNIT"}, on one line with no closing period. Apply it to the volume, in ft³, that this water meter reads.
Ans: {"value": 6618.30, "unit": "ft³"}
